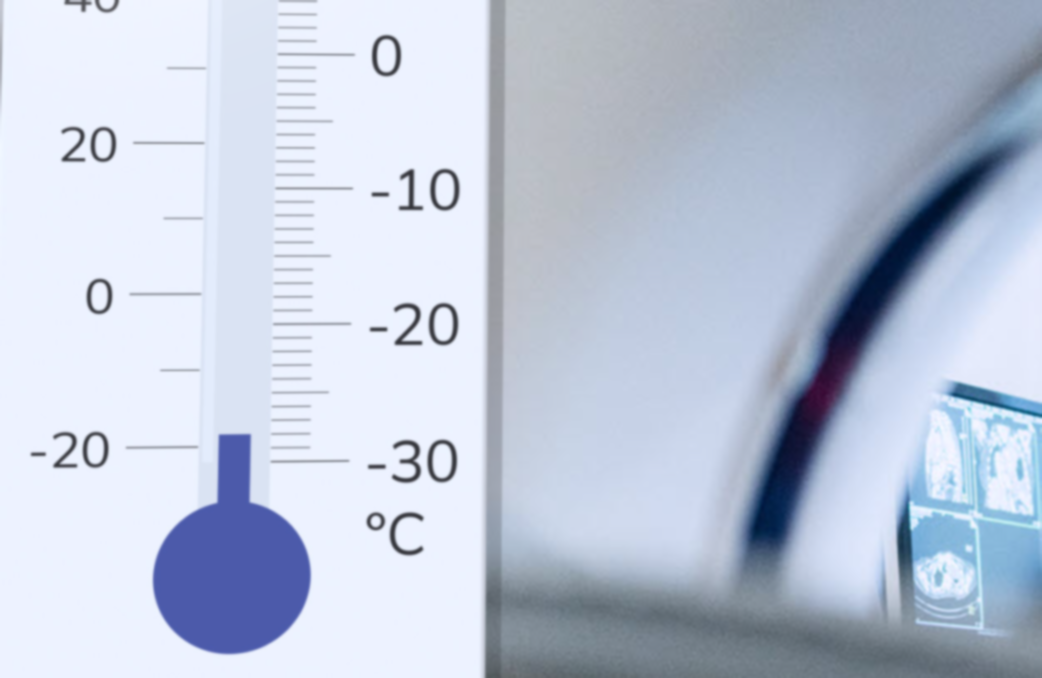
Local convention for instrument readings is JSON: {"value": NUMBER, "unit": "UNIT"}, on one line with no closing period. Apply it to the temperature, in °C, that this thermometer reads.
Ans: {"value": -28, "unit": "°C"}
